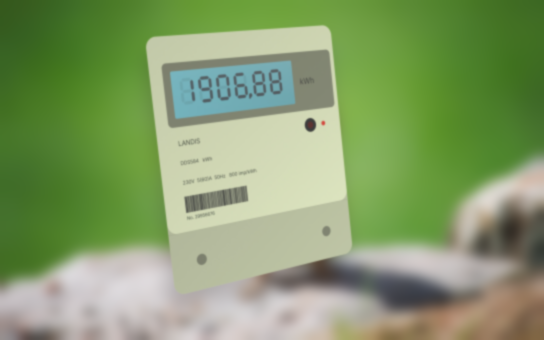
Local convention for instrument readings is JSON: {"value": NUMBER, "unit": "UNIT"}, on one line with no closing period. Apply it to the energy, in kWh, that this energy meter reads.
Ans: {"value": 1906.88, "unit": "kWh"}
